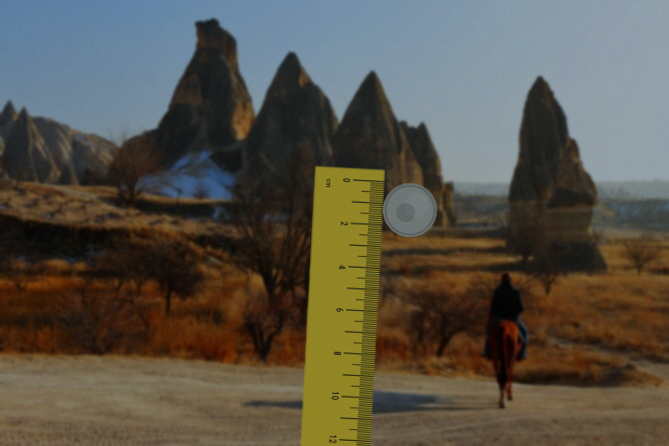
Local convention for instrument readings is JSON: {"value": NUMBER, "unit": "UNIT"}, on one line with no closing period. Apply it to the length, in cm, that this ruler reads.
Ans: {"value": 2.5, "unit": "cm"}
